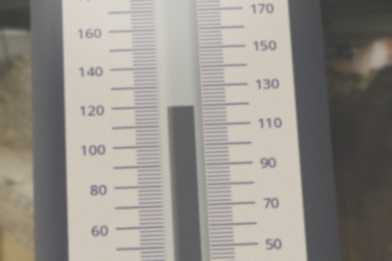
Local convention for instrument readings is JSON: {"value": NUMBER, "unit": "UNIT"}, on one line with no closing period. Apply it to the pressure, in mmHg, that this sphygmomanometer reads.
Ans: {"value": 120, "unit": "mmHg"}
